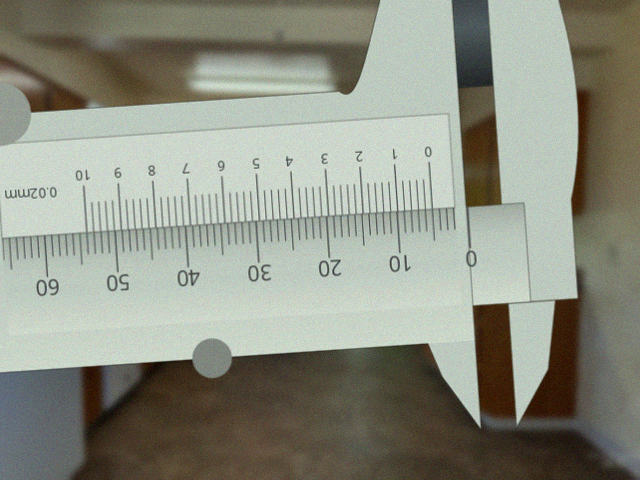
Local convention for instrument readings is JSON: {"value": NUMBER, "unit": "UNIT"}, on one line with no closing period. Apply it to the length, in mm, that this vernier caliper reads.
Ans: {"value": 5.0, "unit": "mm"}
